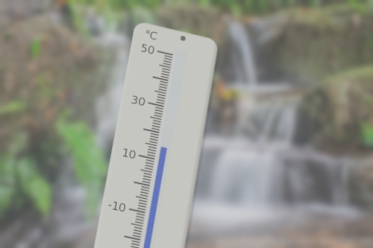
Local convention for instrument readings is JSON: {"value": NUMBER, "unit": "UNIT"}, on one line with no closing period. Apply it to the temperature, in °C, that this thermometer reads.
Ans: {"value": 15, "unit": "°C"}
